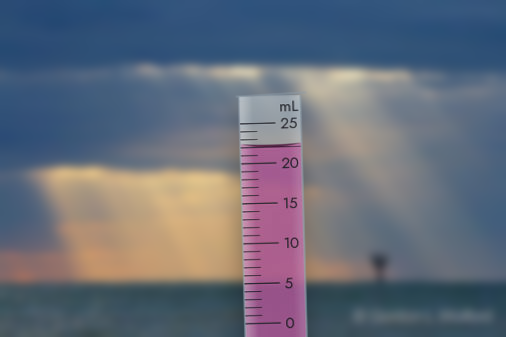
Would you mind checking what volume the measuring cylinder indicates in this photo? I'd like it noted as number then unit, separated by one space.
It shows 22 mL
